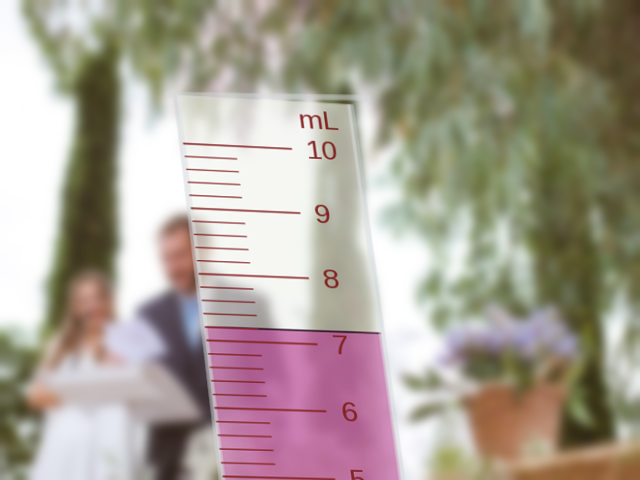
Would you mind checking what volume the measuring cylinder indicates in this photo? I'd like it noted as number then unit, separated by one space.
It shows 7.2 mL
